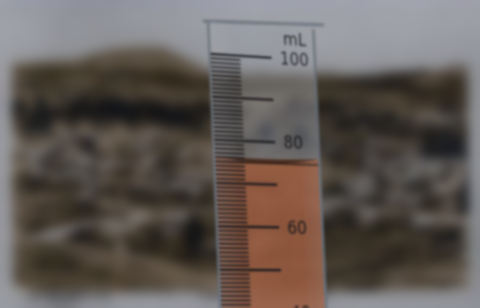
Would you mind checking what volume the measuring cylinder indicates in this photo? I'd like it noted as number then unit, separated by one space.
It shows 75 mL
